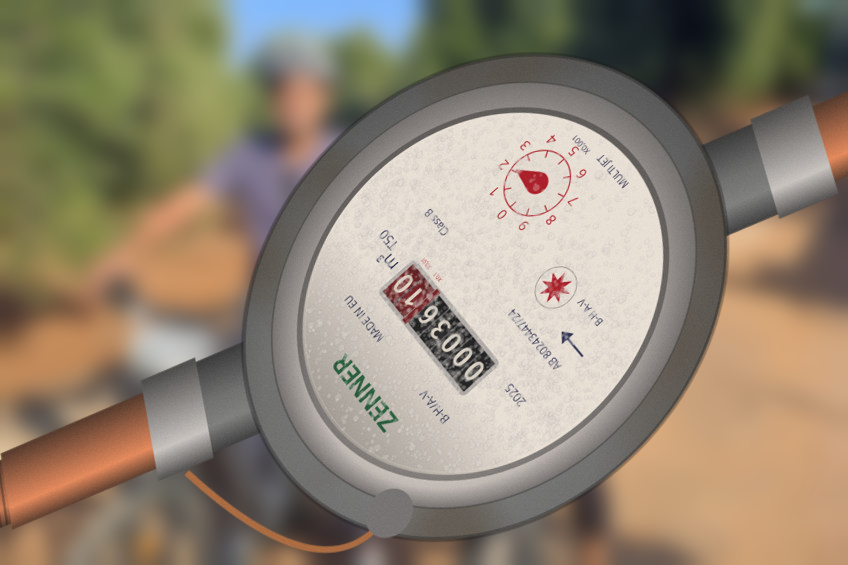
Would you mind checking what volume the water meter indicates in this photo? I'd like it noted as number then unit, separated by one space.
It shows 36.102 m³
